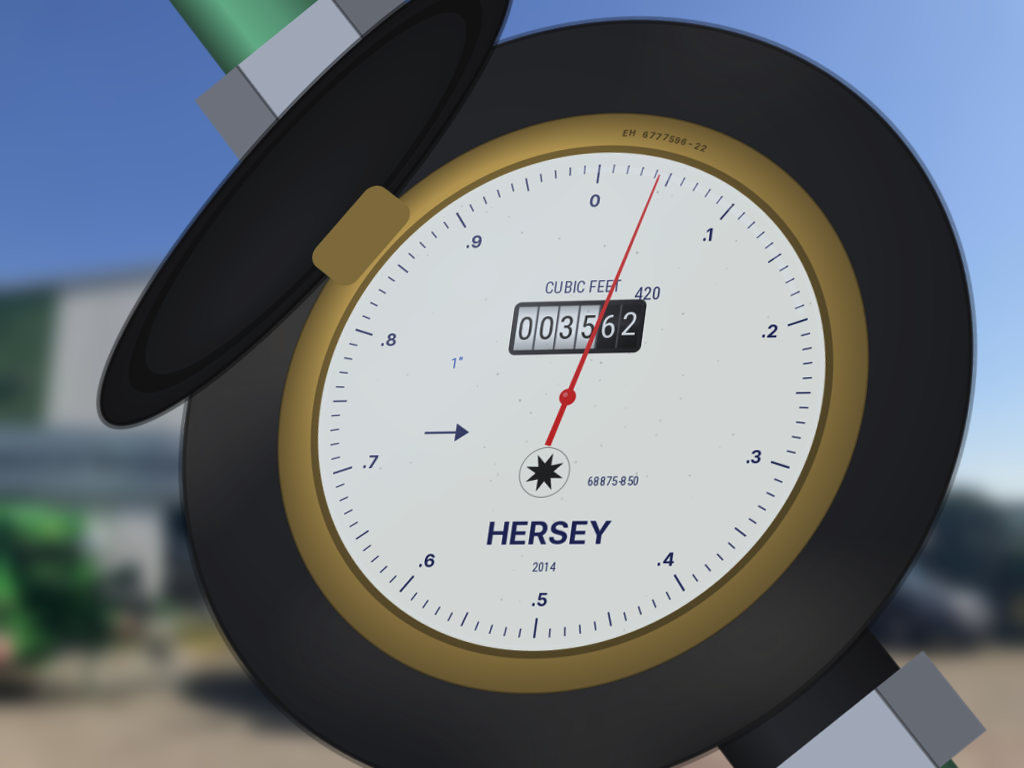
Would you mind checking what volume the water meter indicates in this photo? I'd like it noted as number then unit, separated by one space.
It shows 3562.04 ft³
